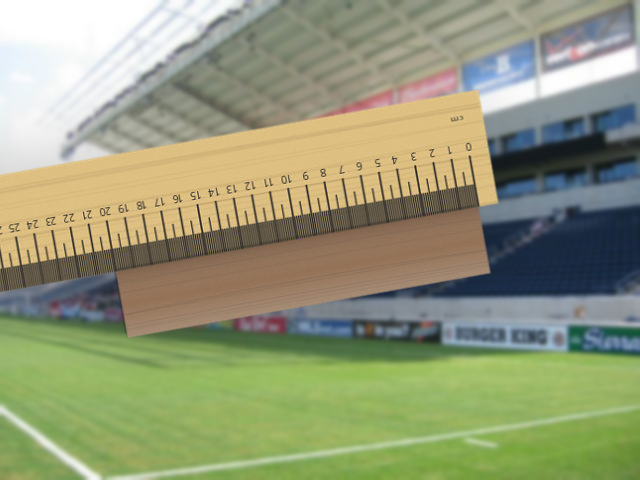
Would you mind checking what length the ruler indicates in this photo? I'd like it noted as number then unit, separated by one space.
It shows 20 cm
